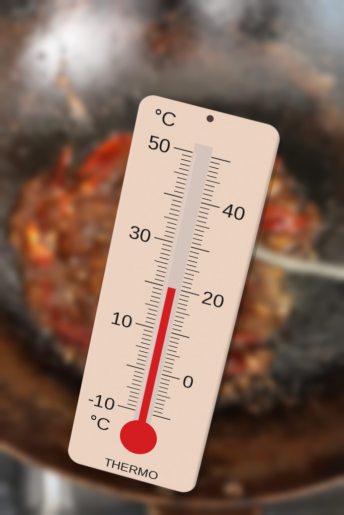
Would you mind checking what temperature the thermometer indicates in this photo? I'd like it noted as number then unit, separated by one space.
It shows 20 °C
